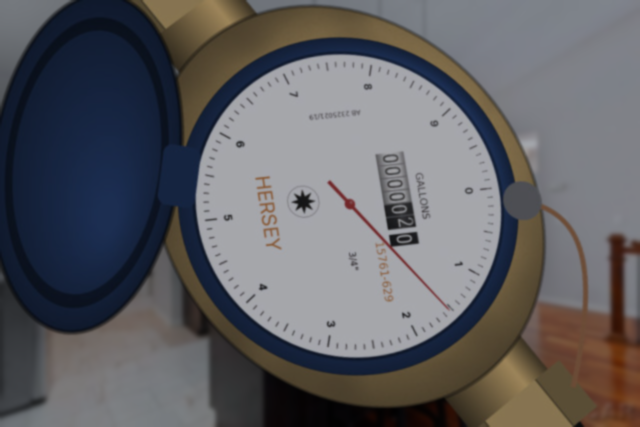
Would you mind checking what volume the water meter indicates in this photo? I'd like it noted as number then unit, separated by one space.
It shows 21.5 gal
